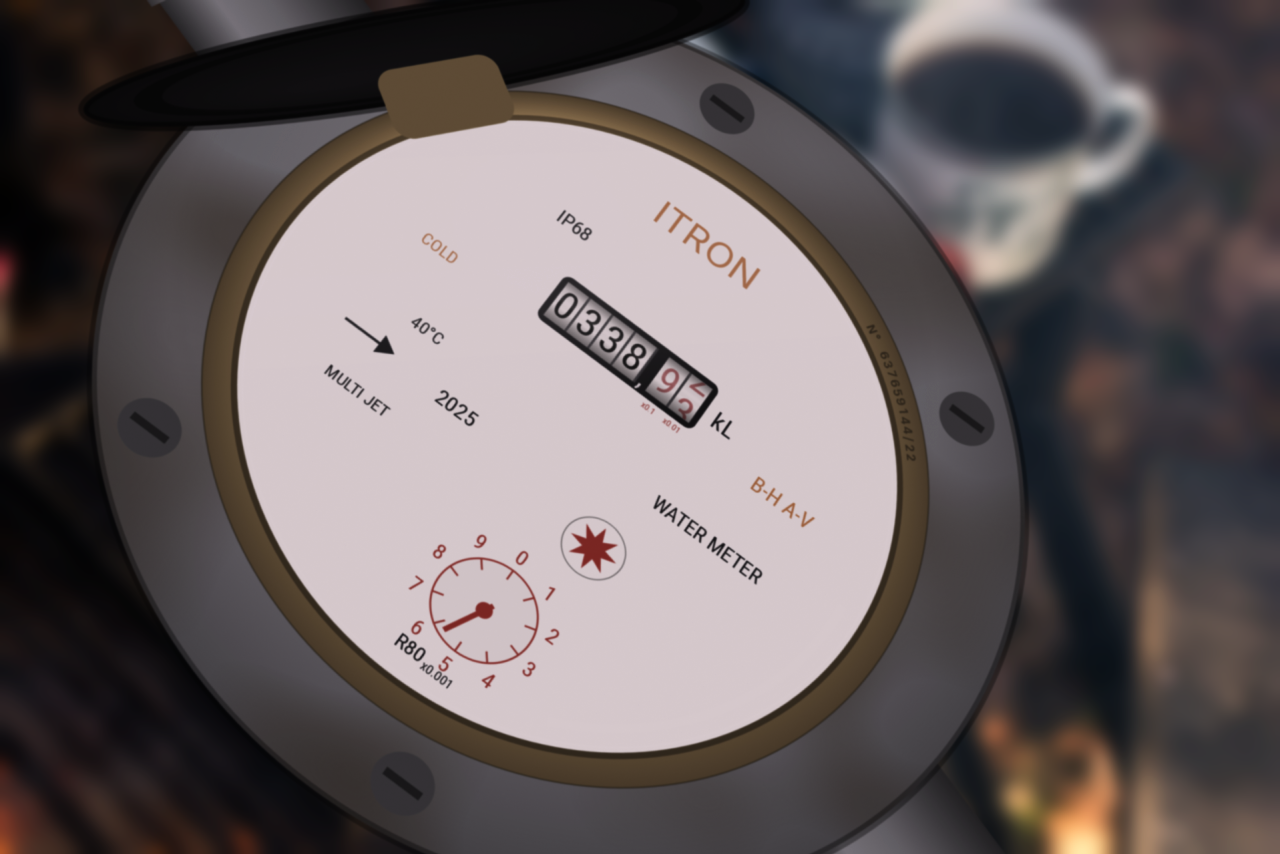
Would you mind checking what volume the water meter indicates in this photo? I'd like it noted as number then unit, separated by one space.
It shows 338.925 kL
